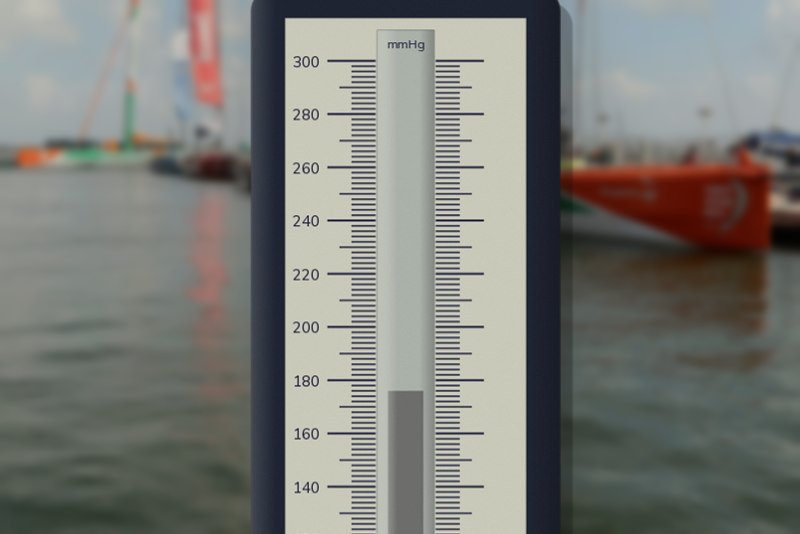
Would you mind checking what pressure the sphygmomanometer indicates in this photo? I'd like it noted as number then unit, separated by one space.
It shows 176 mmHg
